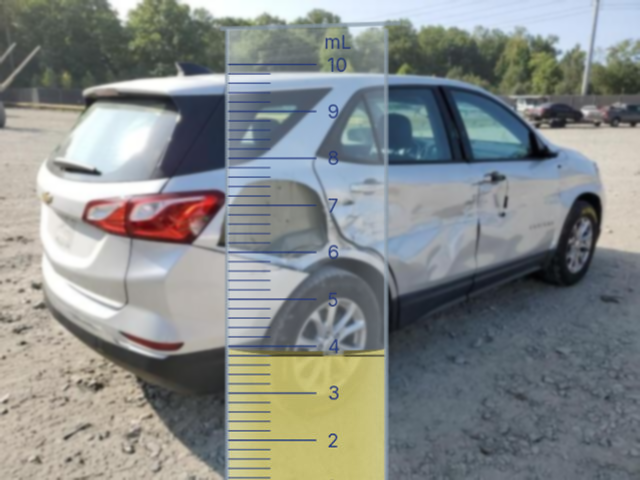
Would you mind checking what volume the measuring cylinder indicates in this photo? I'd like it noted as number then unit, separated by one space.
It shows 3.8 mL
